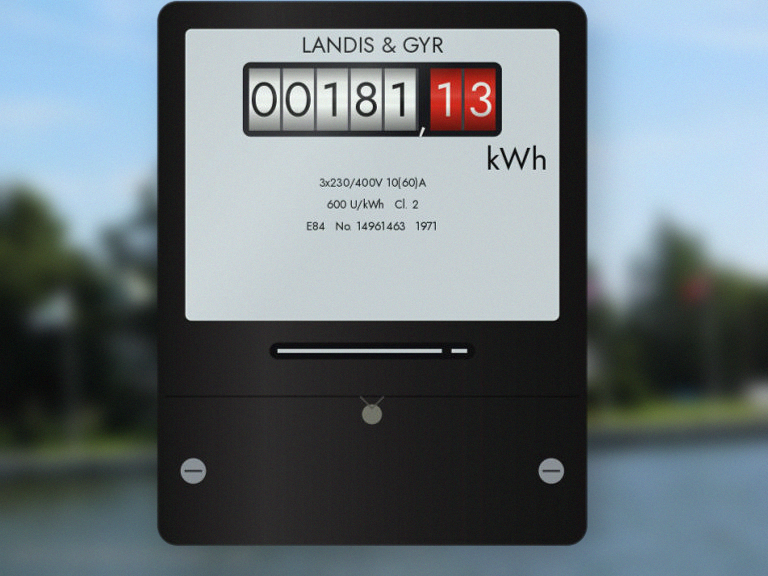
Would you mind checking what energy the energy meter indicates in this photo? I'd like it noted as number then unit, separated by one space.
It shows 181.13 kWh
